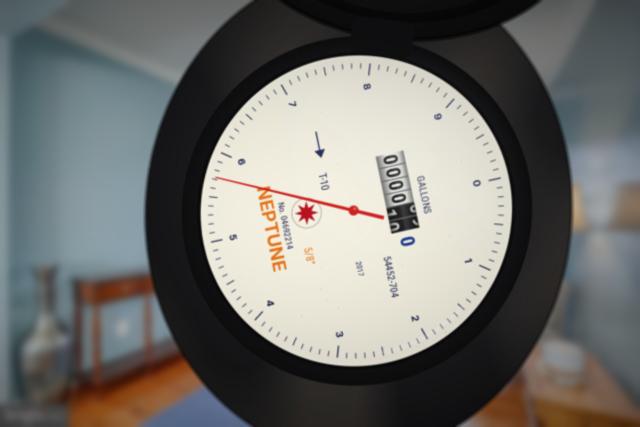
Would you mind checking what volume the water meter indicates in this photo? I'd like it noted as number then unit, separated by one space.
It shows 95.7 gal
